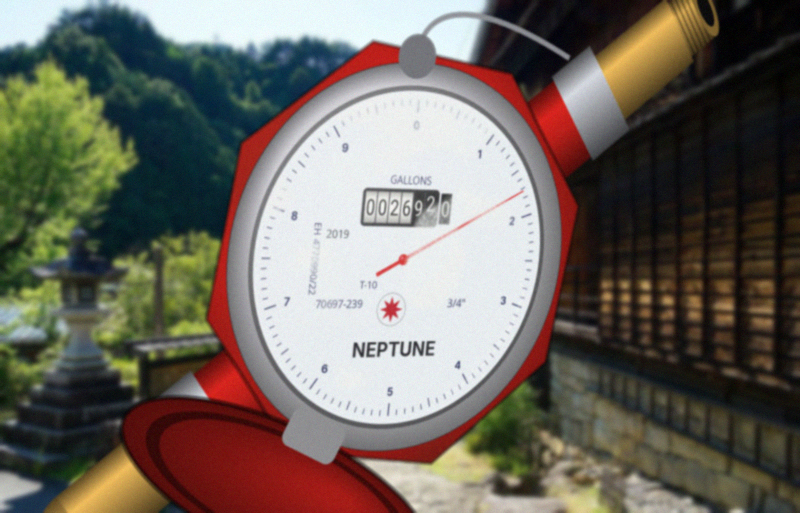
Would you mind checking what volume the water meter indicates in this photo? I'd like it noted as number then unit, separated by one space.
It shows 26921.7 gal
